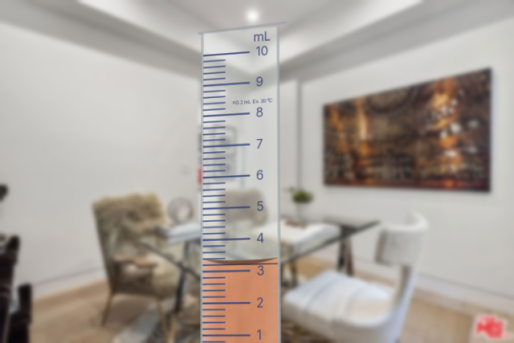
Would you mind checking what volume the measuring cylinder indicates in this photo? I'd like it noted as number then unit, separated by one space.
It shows 3.2 mL
